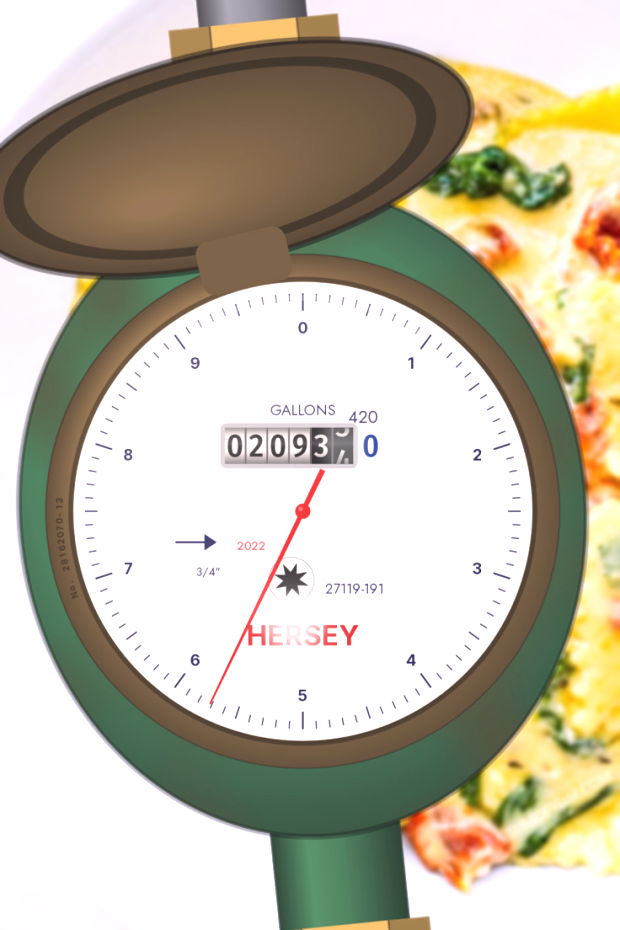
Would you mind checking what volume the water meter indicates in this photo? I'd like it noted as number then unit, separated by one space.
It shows 209335.7 gal
